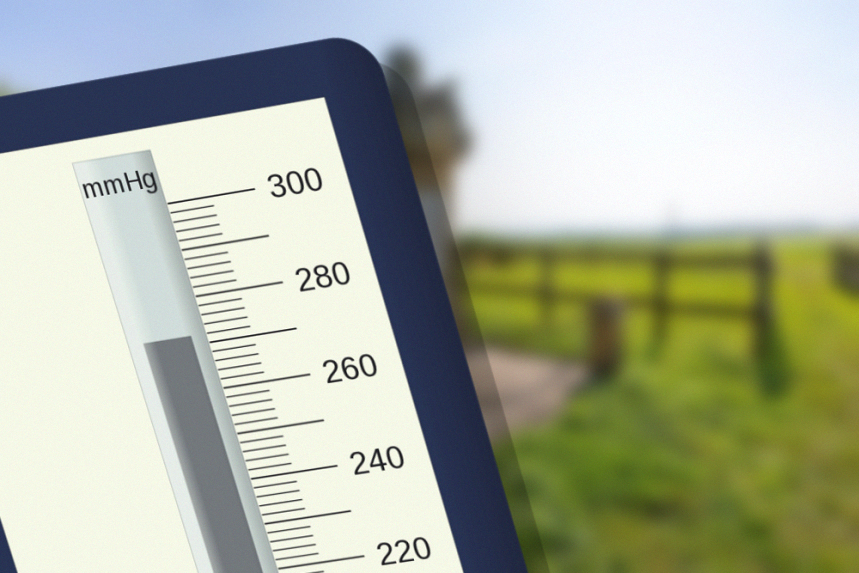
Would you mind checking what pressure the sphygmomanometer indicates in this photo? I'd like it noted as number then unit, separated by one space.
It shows 272 mmHg
